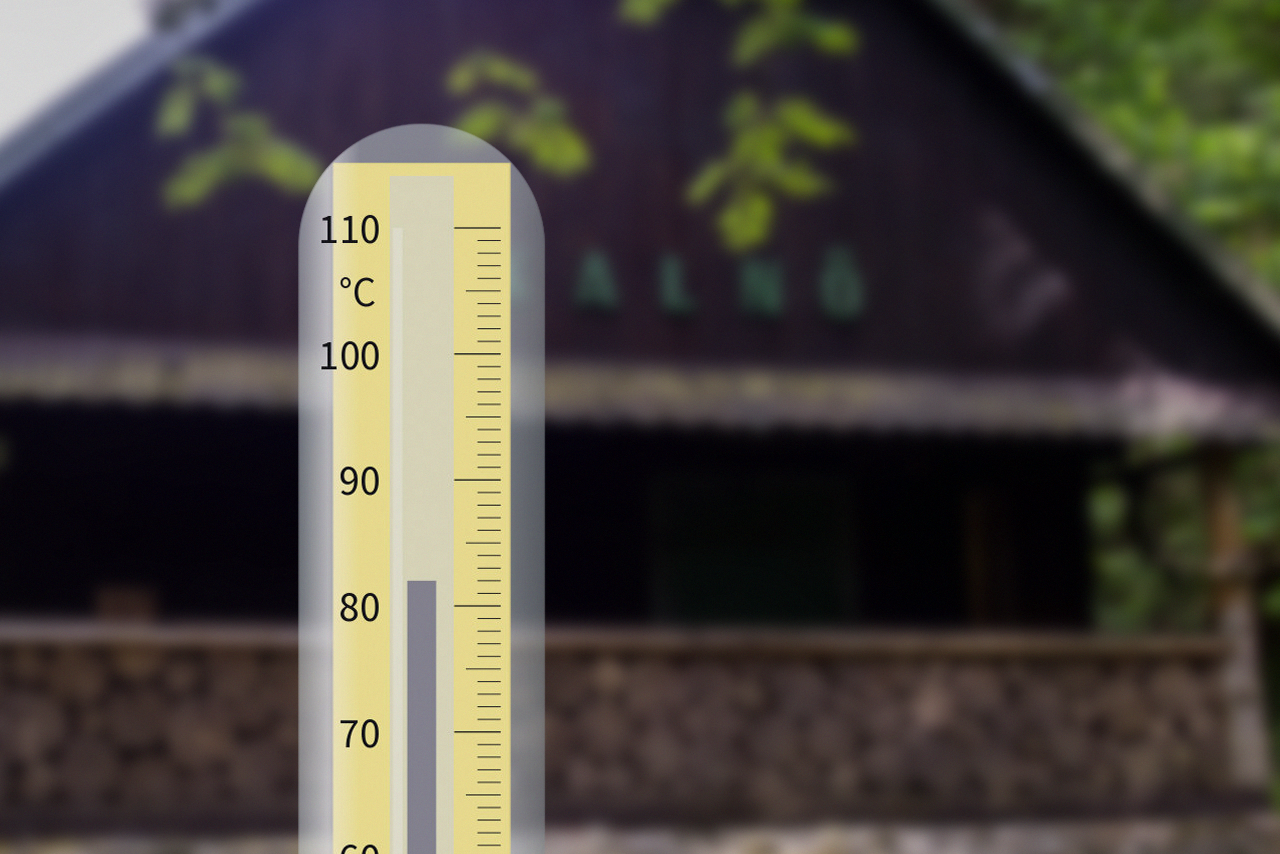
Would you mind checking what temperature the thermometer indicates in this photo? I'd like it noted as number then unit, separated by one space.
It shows 82 °C
